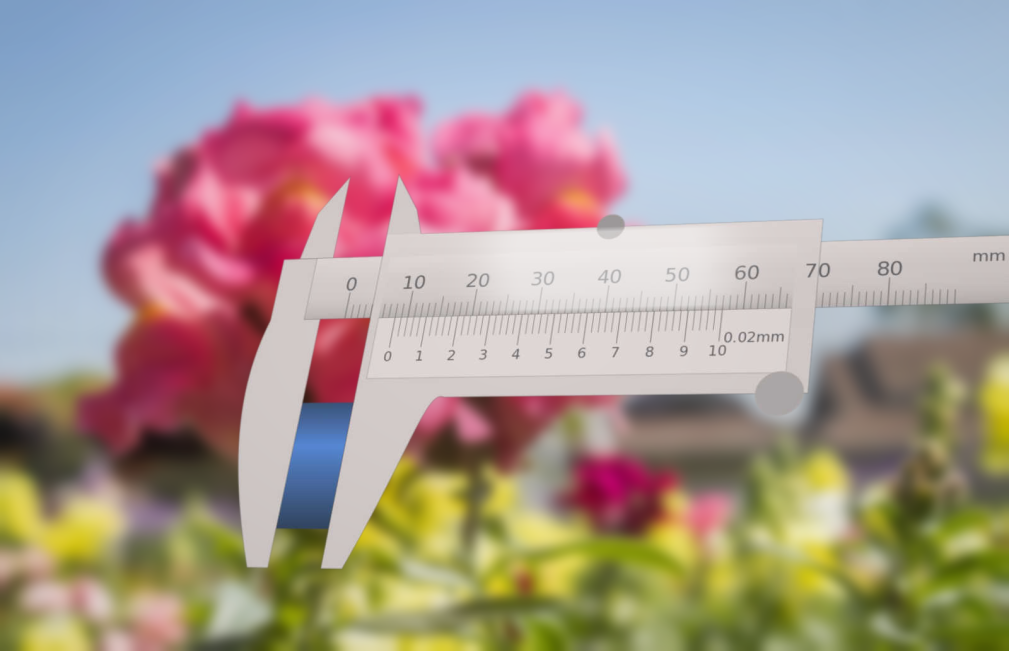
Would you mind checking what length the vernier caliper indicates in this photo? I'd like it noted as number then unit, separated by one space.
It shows 8.0 mm
